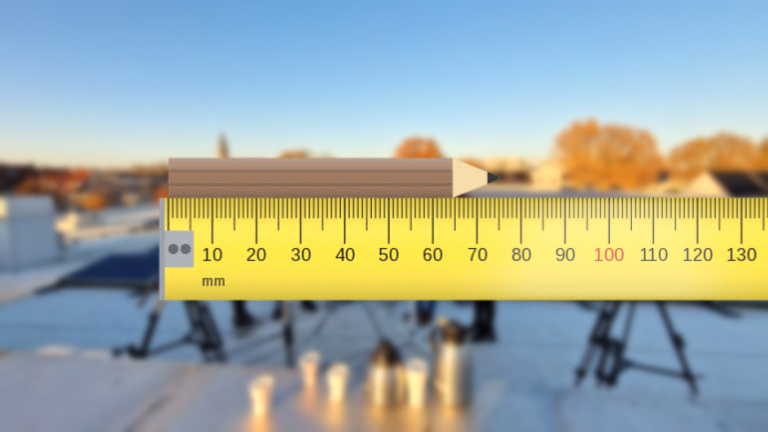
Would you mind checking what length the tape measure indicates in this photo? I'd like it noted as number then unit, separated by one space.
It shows 75 mm
